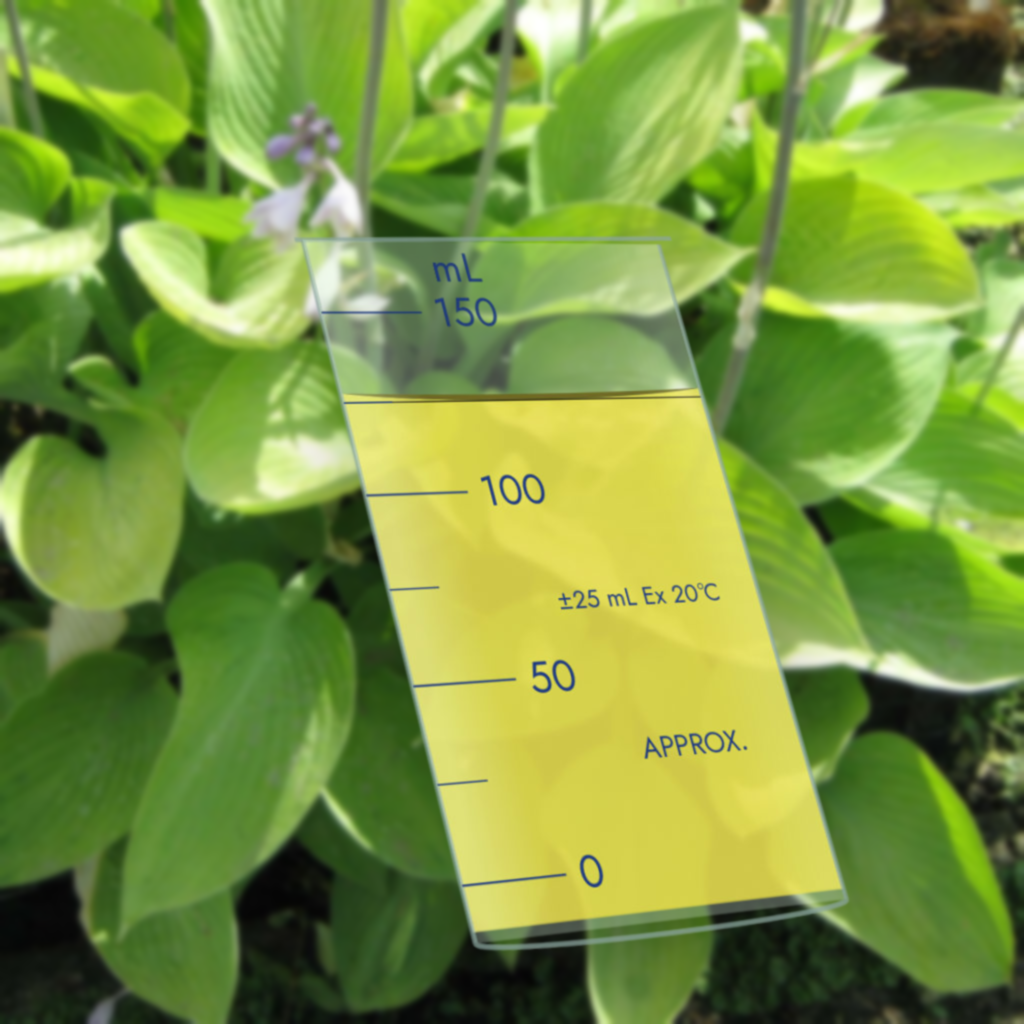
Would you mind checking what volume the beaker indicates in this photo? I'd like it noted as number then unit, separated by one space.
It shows 125 mL
